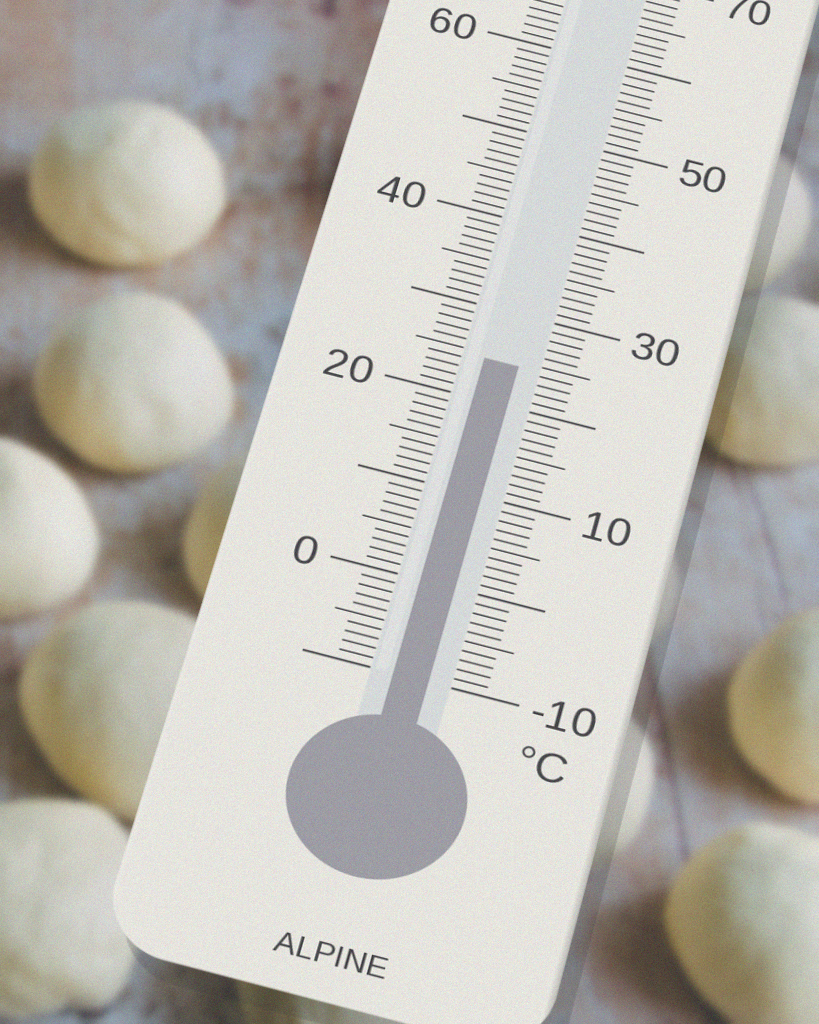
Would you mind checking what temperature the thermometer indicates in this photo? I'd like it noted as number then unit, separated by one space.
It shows 24.5 °C
